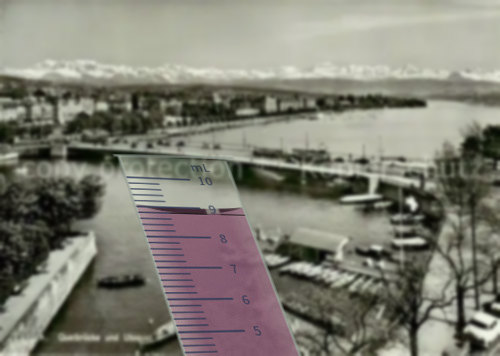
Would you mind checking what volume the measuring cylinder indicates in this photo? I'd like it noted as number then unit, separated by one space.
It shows 8.8 mL
